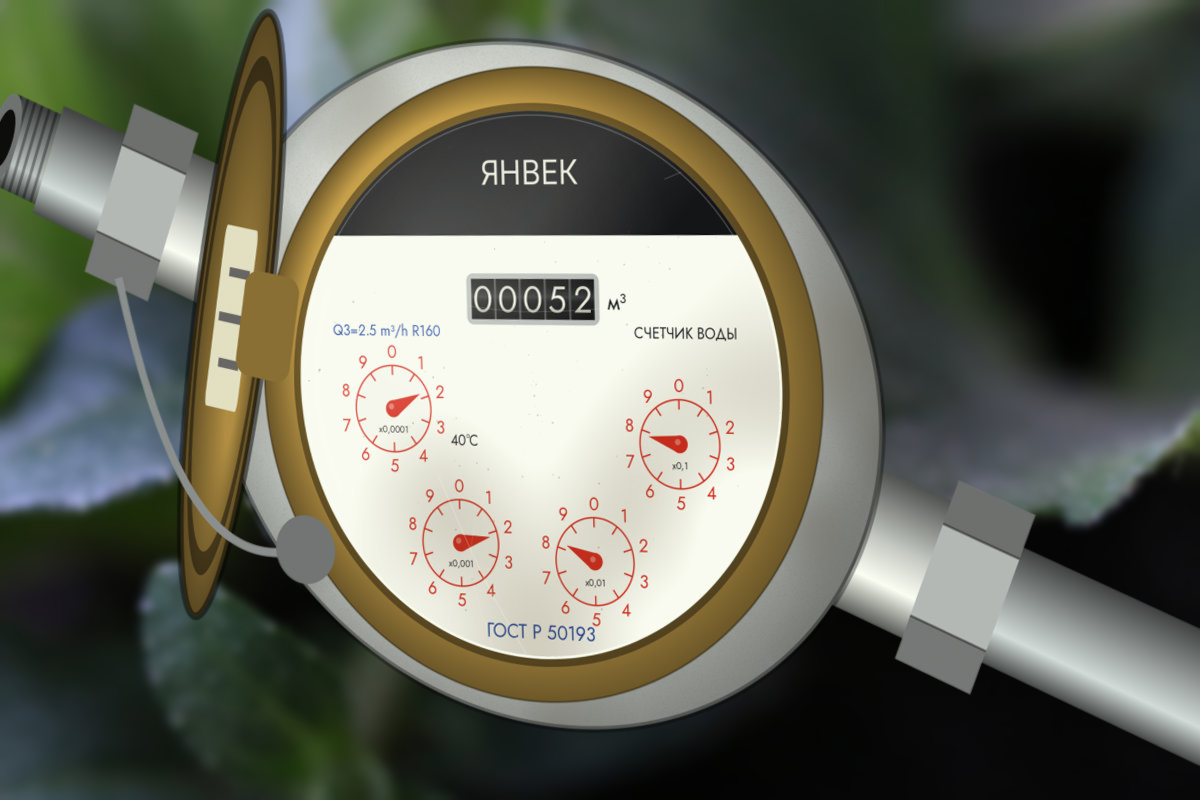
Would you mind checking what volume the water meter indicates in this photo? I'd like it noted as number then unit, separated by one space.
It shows 52.7821 m³
